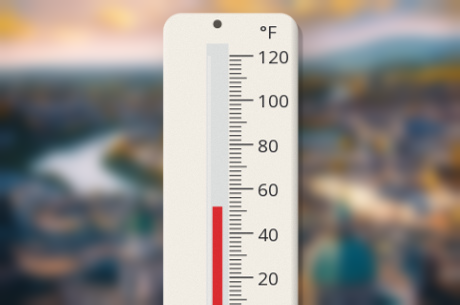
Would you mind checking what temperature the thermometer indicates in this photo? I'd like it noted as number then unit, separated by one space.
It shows 52 °F
